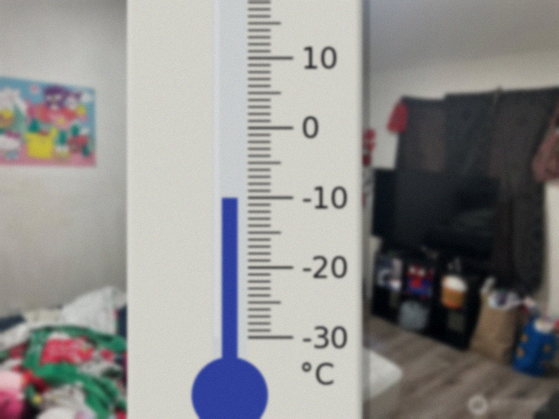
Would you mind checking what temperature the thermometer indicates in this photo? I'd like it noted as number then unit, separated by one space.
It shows -10 °C
